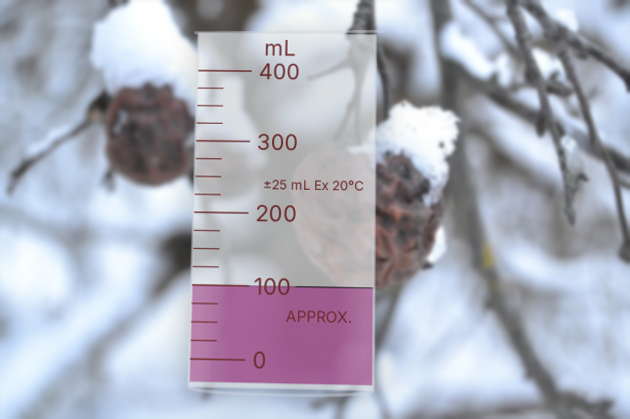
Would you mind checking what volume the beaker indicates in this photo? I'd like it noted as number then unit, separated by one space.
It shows 100 mL
